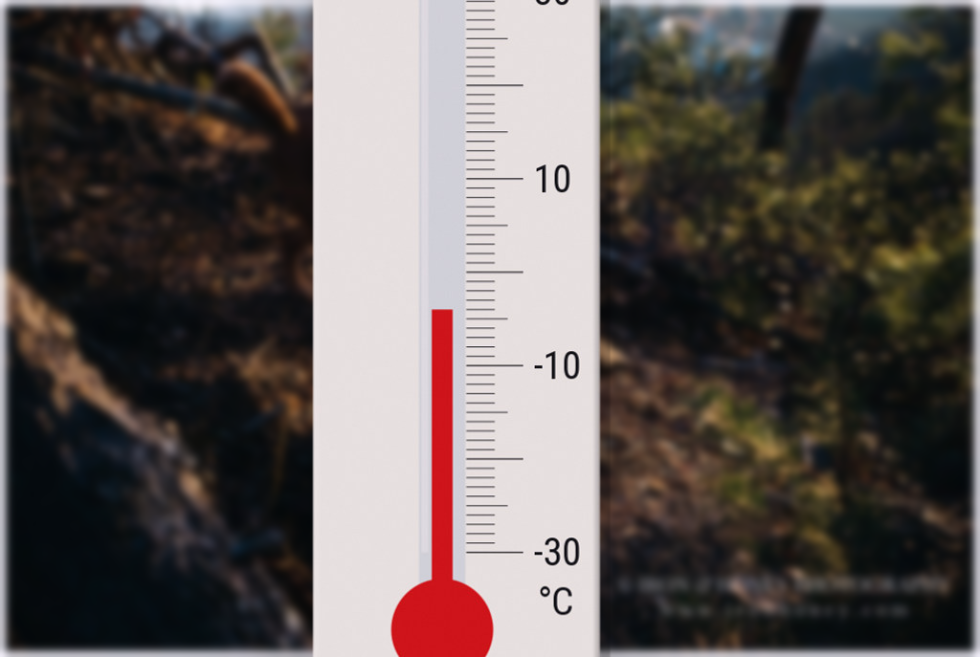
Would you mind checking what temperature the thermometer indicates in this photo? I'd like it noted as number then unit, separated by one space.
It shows -4 °C
